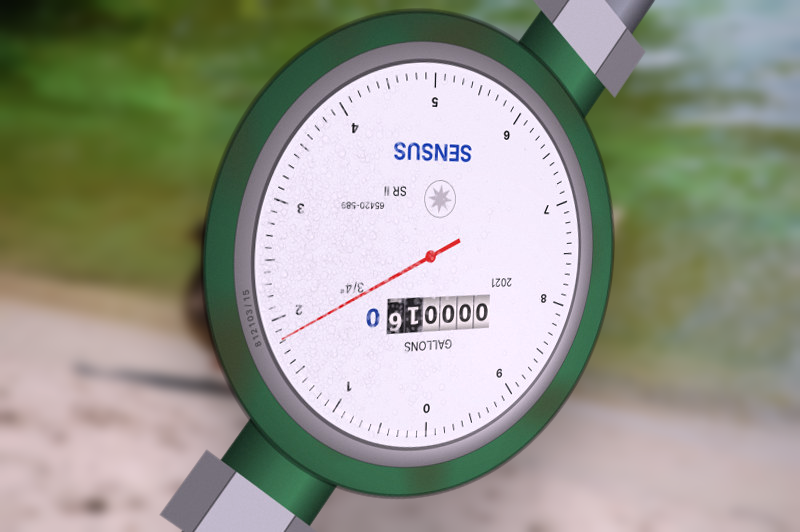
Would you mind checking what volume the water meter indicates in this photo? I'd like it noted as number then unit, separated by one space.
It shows 161.8 gal
